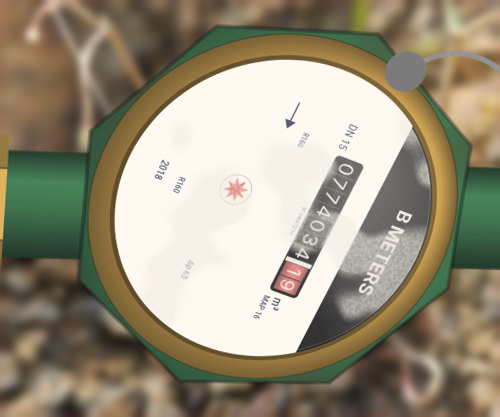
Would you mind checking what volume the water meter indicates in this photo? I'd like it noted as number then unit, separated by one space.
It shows 774034.19 m³
